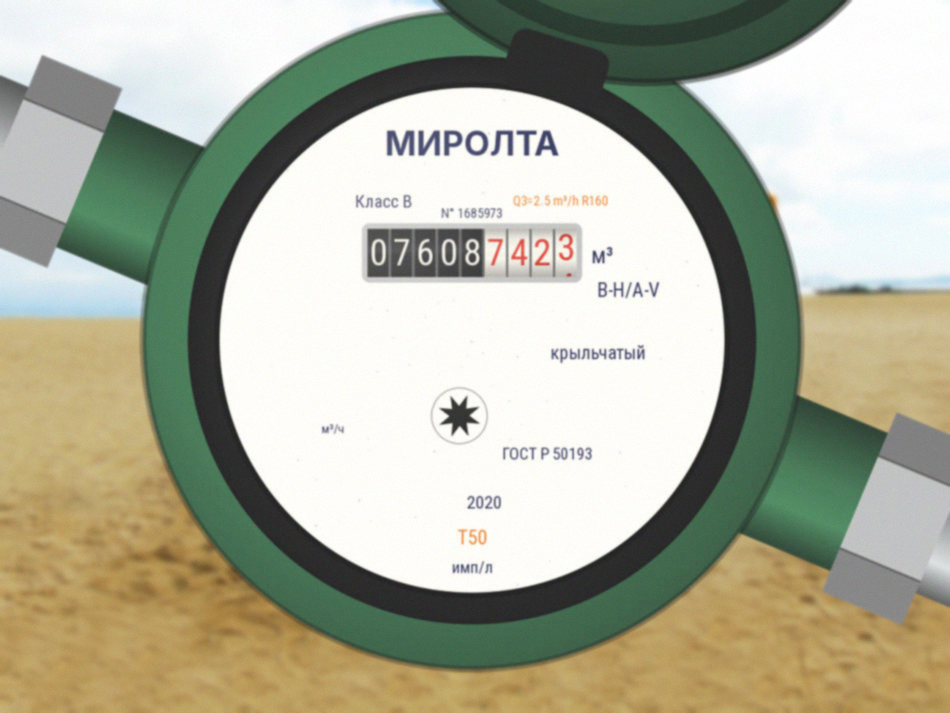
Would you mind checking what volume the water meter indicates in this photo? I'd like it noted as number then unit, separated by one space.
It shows 7608.7423 m³
